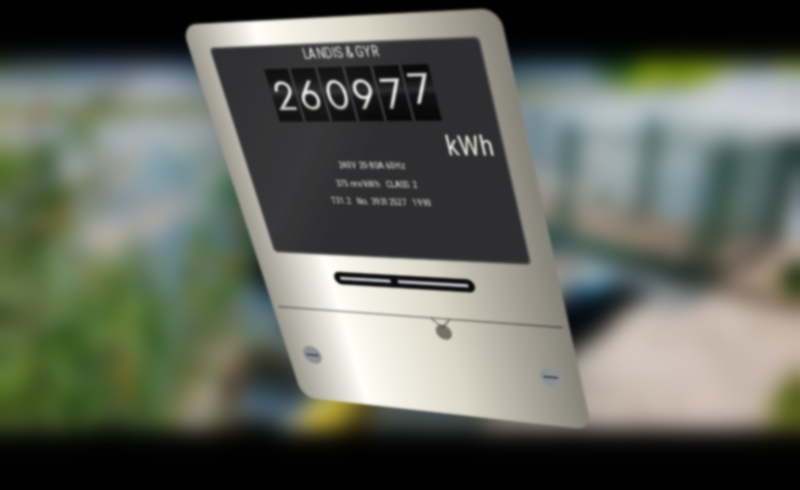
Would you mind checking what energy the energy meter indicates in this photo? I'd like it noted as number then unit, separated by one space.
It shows 260977 kWh
